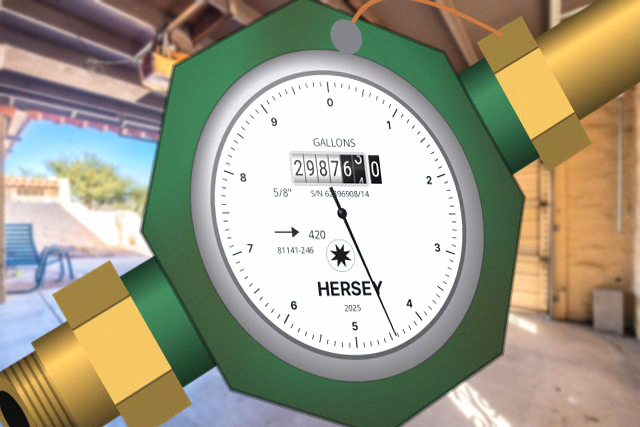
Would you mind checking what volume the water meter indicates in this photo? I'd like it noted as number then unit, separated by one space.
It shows 2987634.4 gal
